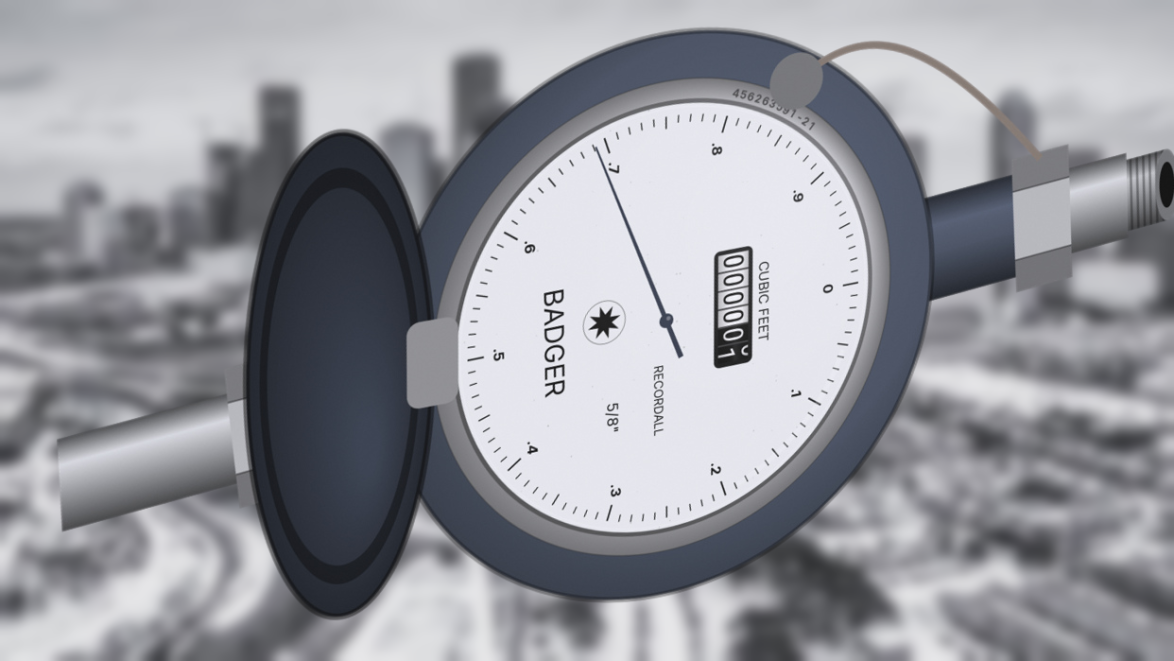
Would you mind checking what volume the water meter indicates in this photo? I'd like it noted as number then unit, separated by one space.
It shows 0.69 ft³
